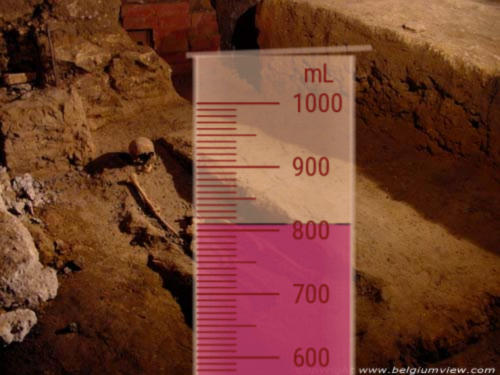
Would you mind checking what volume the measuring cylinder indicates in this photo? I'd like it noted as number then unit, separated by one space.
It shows 810 mL
